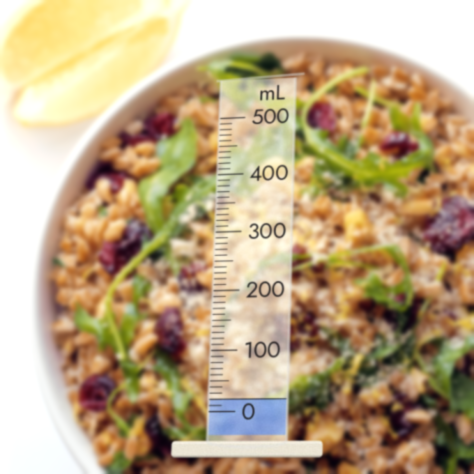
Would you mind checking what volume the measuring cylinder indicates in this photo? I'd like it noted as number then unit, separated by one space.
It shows 20 mL
